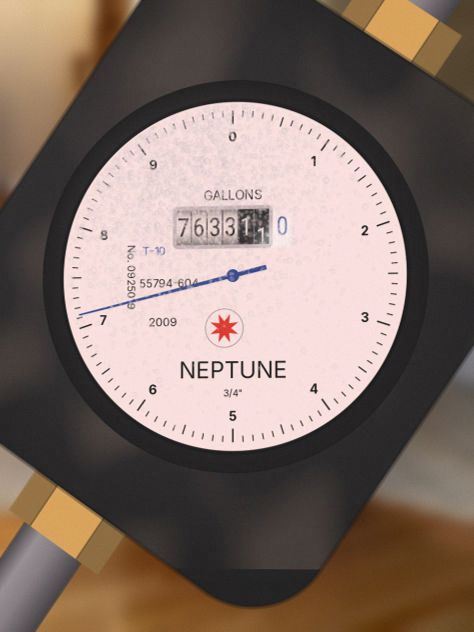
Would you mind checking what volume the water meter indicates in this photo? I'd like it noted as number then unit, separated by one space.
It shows 7633107.1 gal
